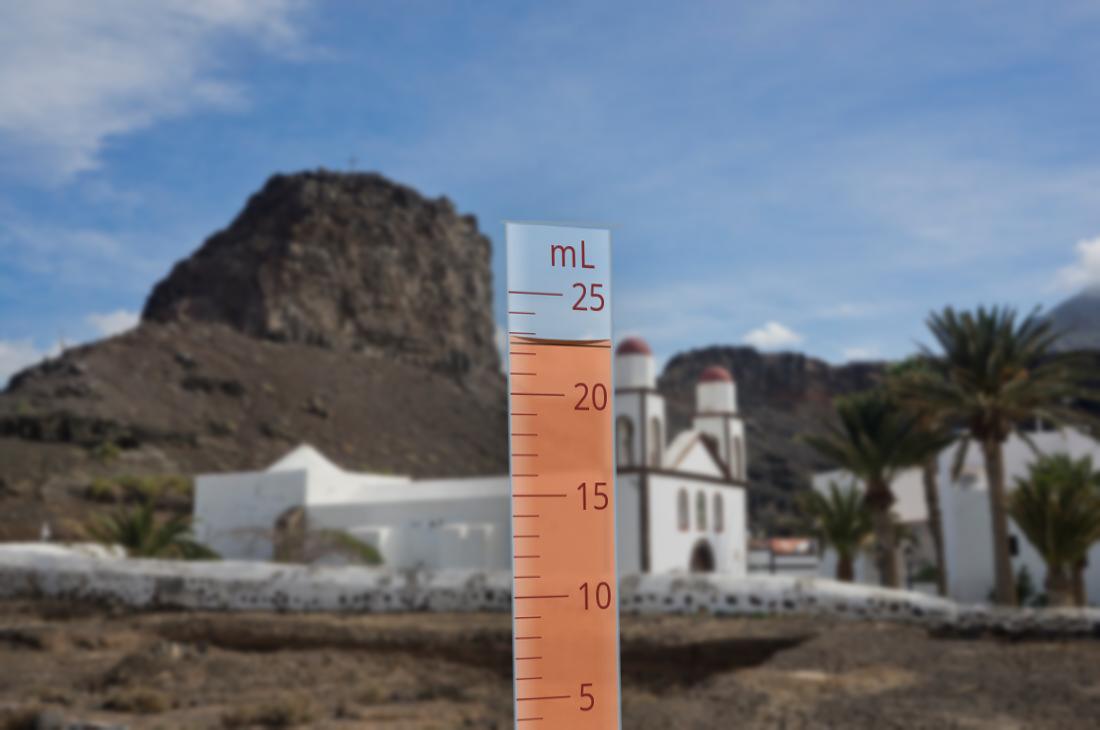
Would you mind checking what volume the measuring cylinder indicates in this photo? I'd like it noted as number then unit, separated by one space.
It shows 22.5 mL
